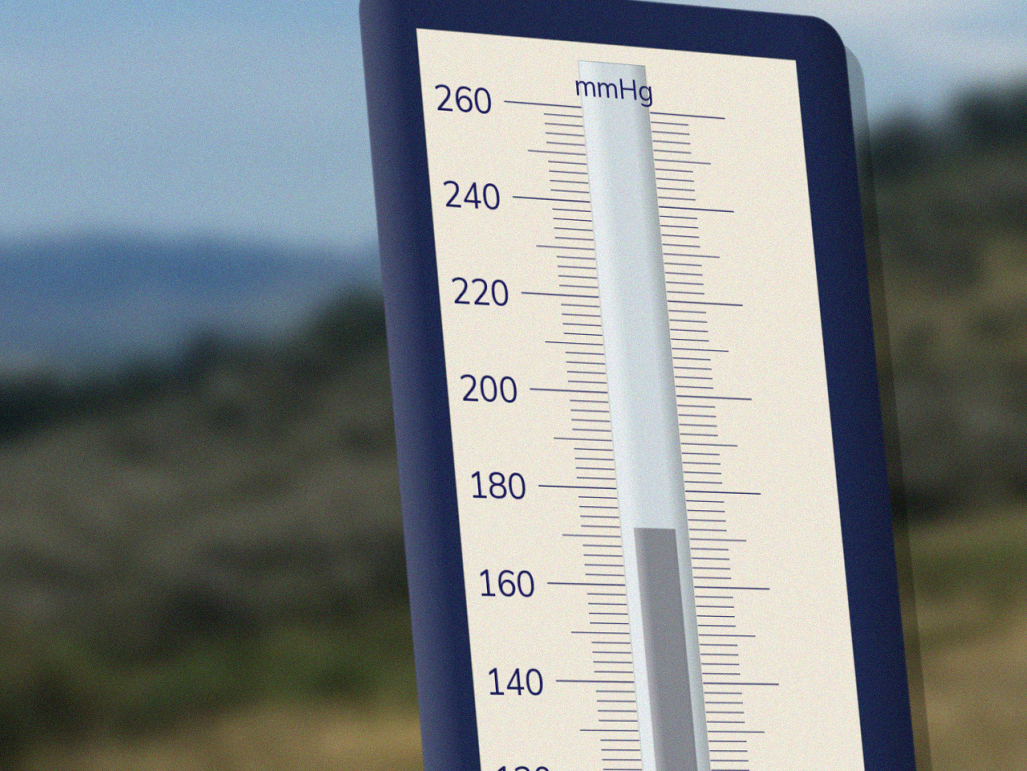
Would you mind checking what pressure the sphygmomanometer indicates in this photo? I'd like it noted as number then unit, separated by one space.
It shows 172 mmHg
